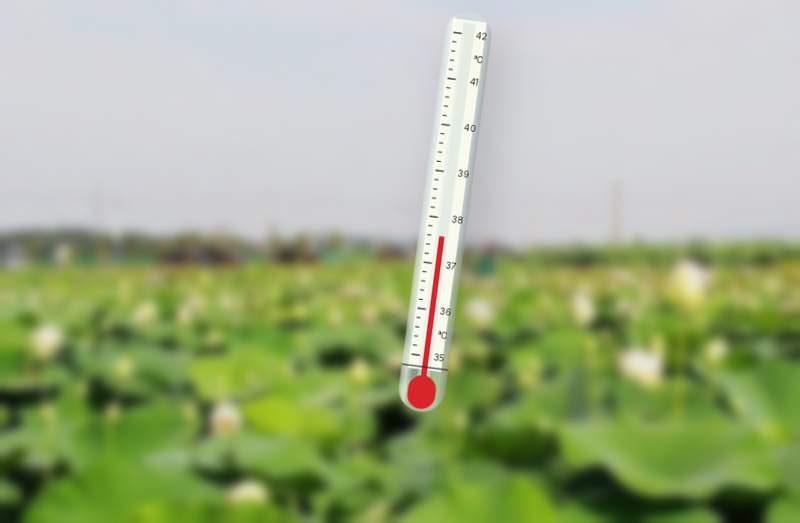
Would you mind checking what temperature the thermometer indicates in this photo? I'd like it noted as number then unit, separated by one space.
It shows 37.6 °C
